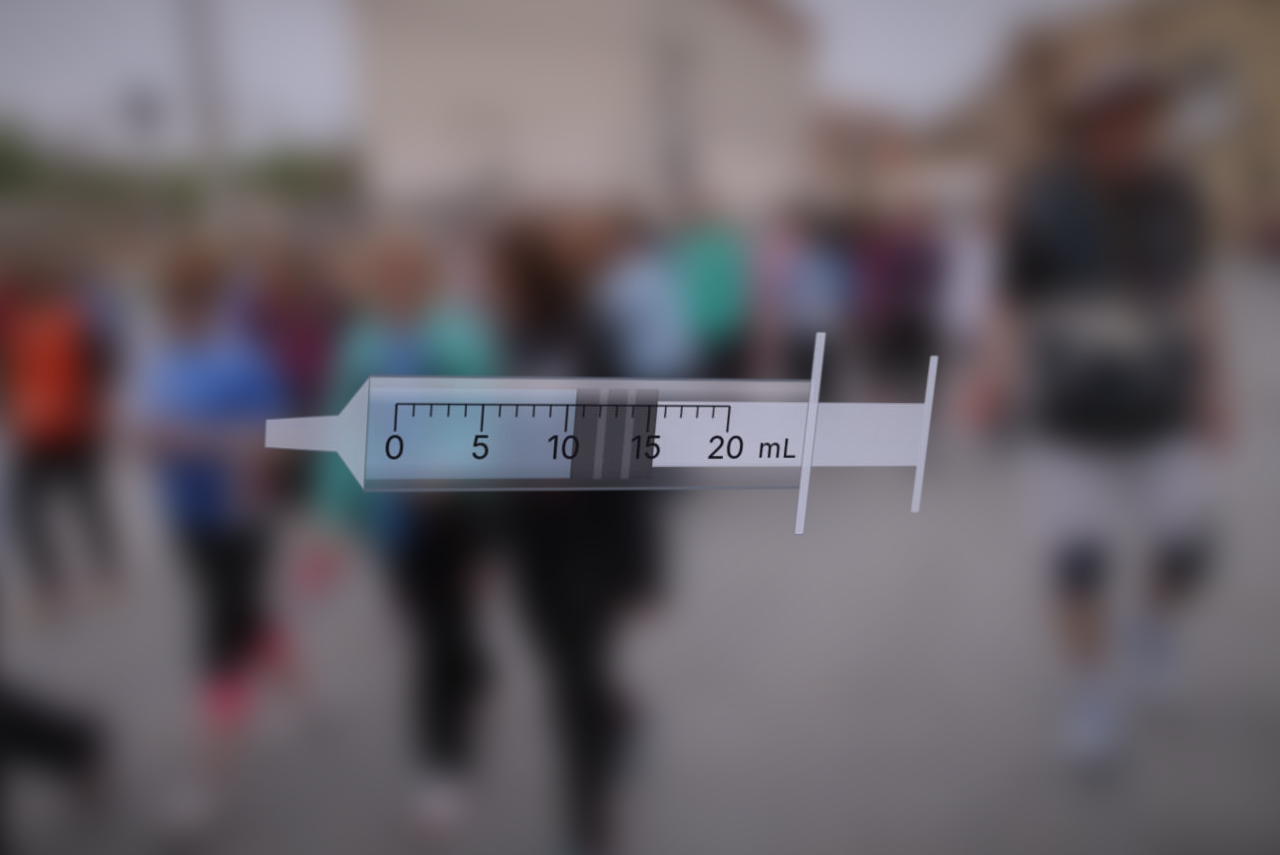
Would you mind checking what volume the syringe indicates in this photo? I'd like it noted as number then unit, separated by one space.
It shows 10.5 mL
